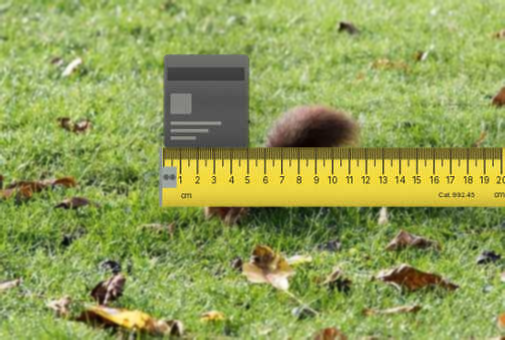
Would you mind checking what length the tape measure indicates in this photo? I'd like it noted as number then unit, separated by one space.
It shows 5 cm
